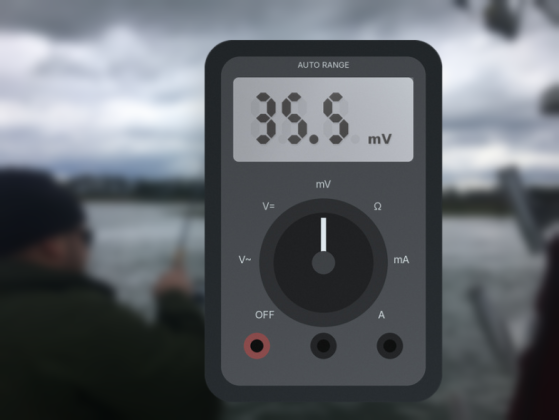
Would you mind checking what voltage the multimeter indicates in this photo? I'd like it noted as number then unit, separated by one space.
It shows 35.5 mV
